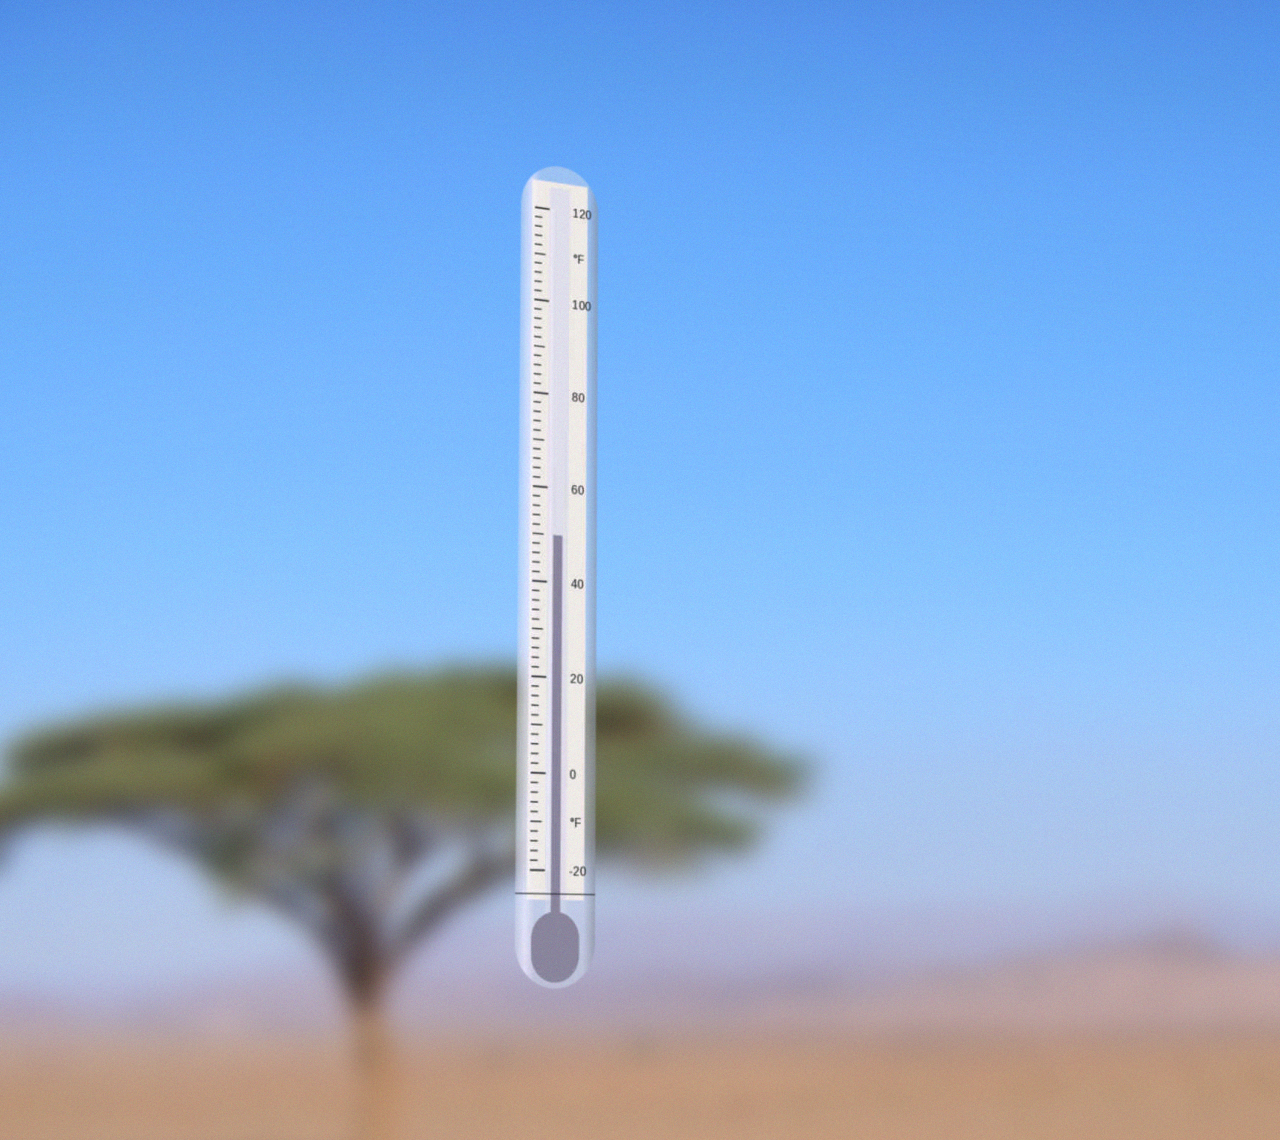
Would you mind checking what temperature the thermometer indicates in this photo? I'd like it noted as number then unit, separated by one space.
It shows 50 °F
